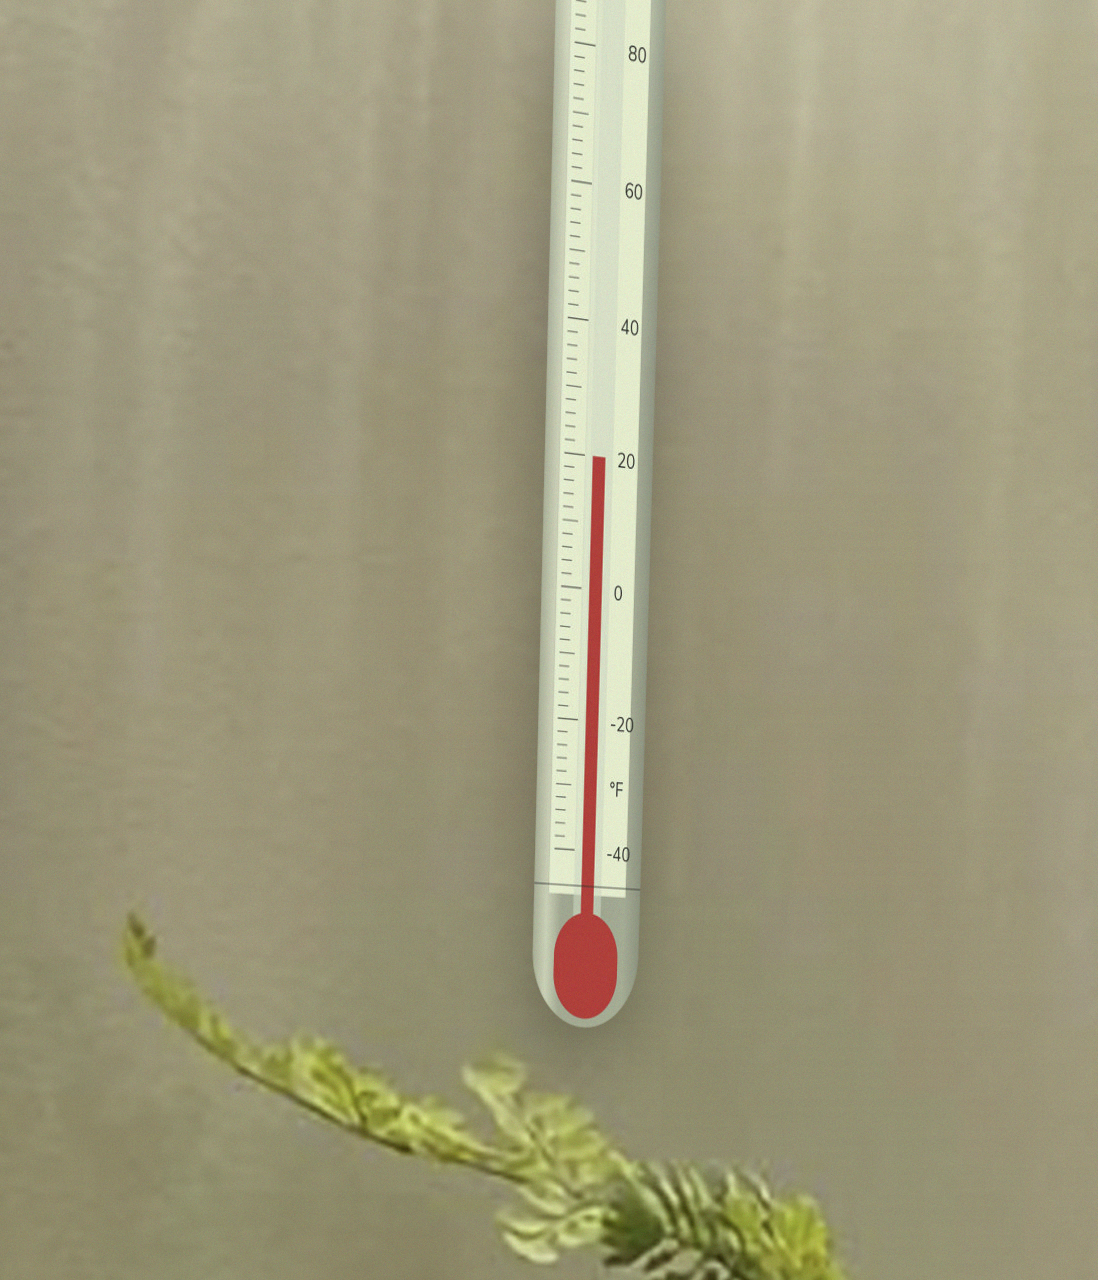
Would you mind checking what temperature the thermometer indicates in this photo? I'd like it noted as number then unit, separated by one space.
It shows 20 °F
